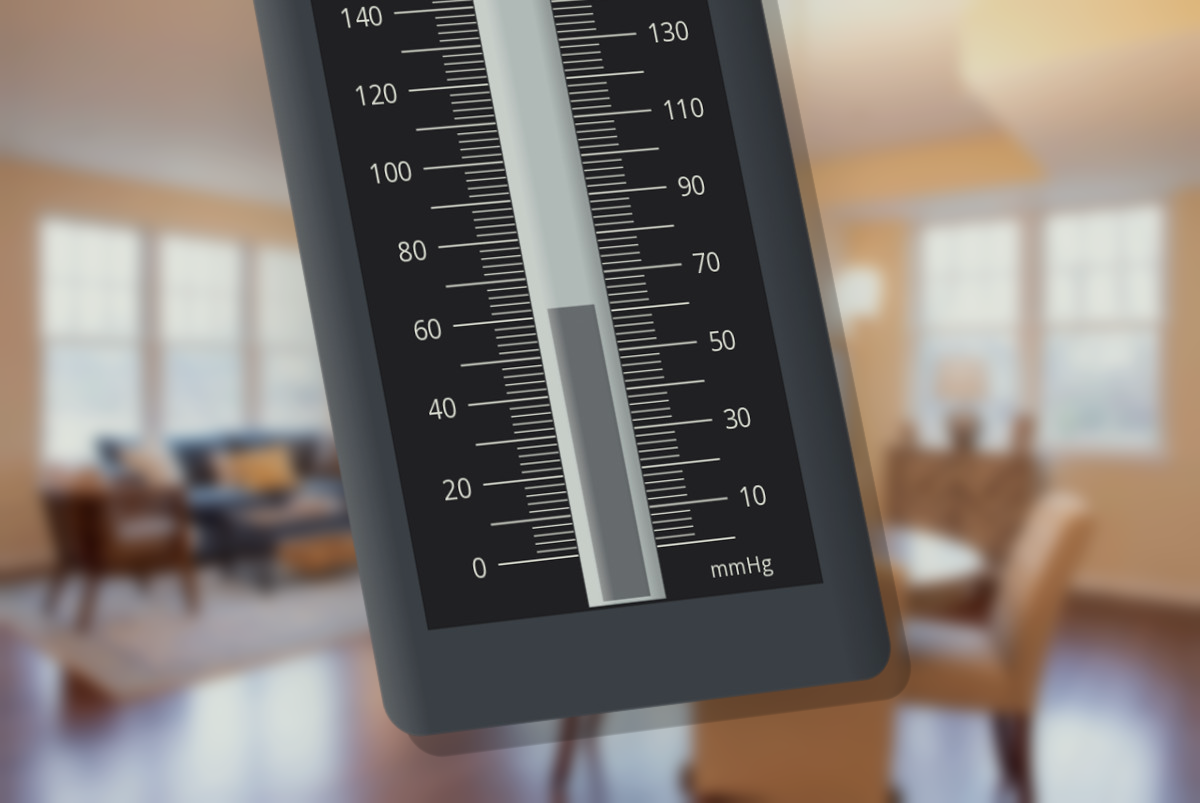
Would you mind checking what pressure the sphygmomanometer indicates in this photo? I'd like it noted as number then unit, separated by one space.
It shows 62 mmHg
